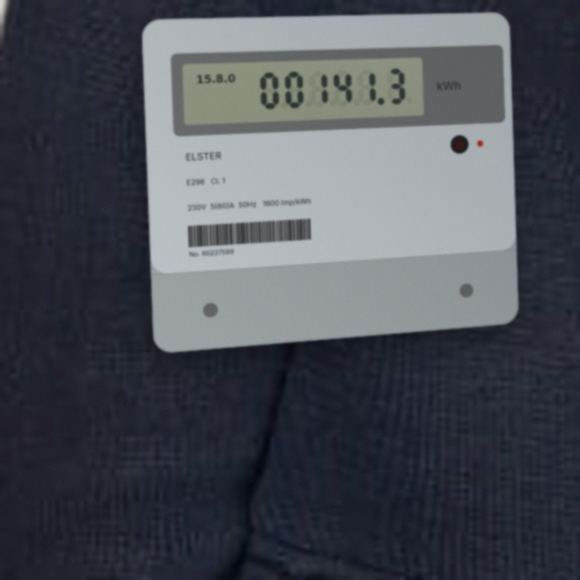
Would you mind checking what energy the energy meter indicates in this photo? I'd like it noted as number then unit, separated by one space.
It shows 141.3 kWh
